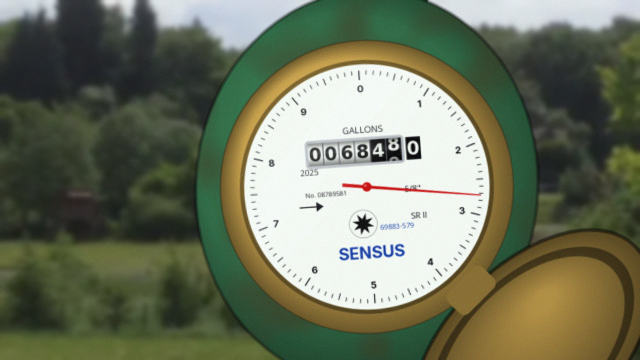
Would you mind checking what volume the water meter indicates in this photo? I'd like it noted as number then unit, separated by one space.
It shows 68482.7 gal
